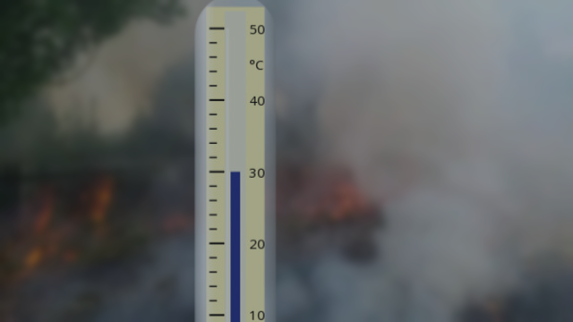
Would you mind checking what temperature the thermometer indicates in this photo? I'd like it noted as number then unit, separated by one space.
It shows 30 °C
